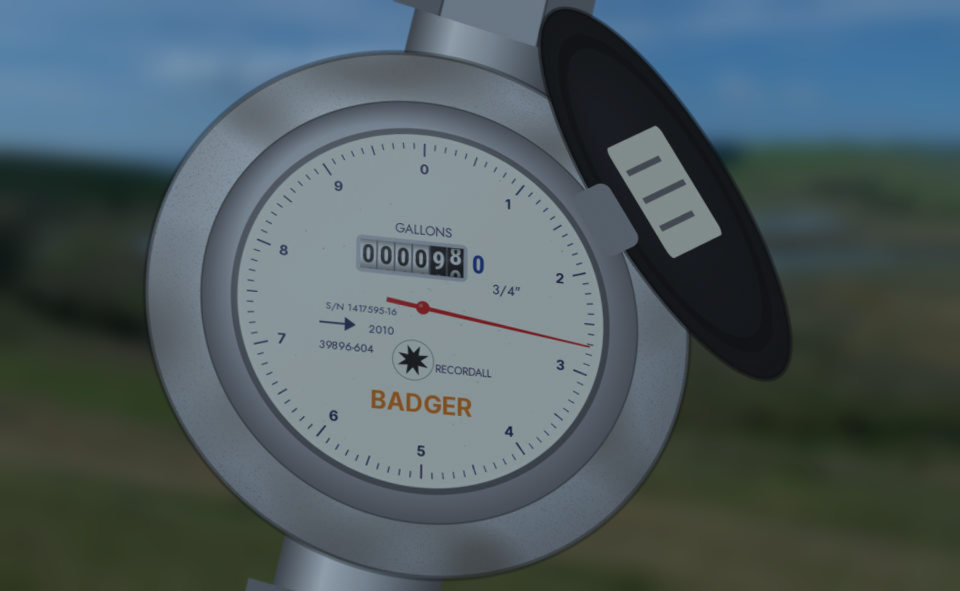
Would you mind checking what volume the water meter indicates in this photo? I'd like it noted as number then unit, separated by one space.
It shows 982.7 gal
